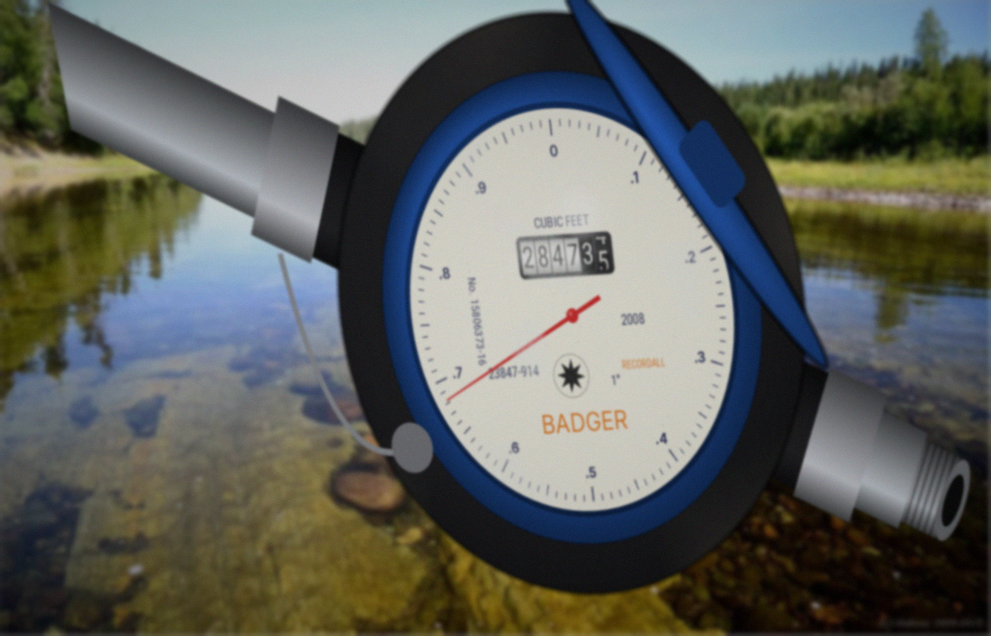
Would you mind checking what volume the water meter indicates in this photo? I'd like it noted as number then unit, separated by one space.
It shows 284734.68 ft³
